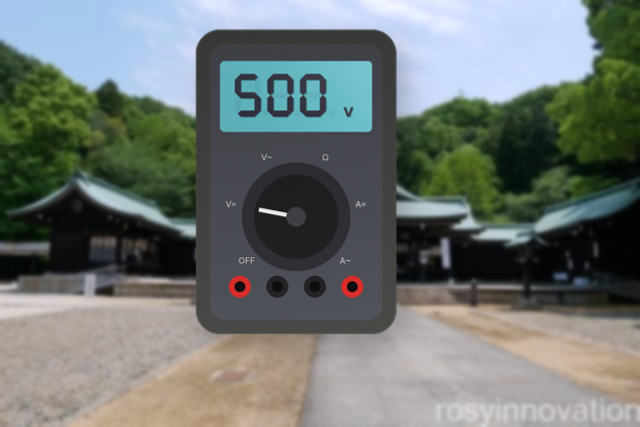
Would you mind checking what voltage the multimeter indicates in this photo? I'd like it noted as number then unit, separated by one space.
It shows 500 V
